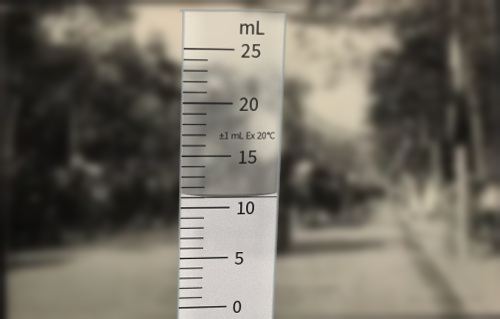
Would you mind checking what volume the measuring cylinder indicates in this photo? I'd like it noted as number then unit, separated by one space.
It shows 11 mL
